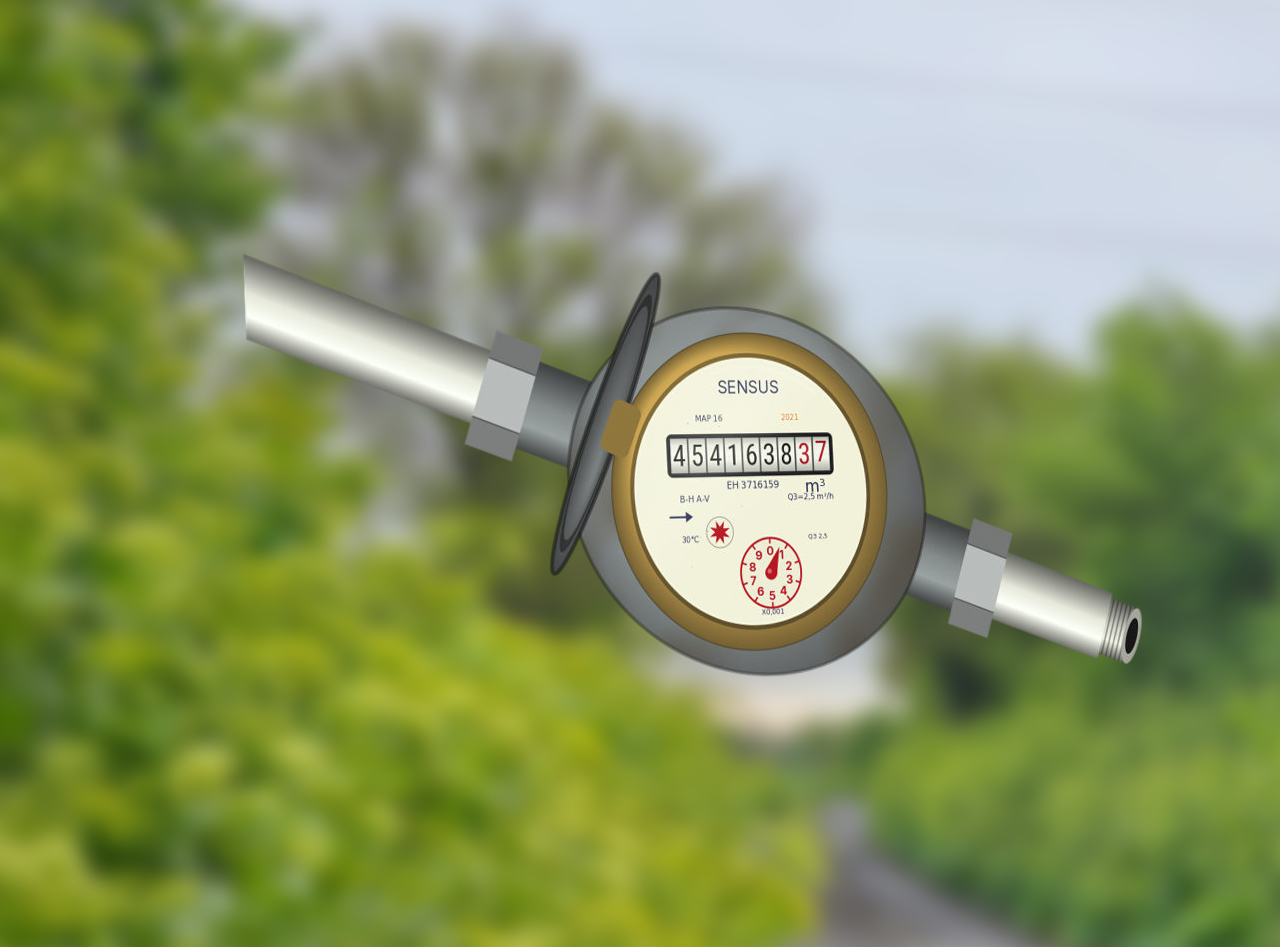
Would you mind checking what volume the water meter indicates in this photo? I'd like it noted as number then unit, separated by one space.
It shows 4541638.370 m³
